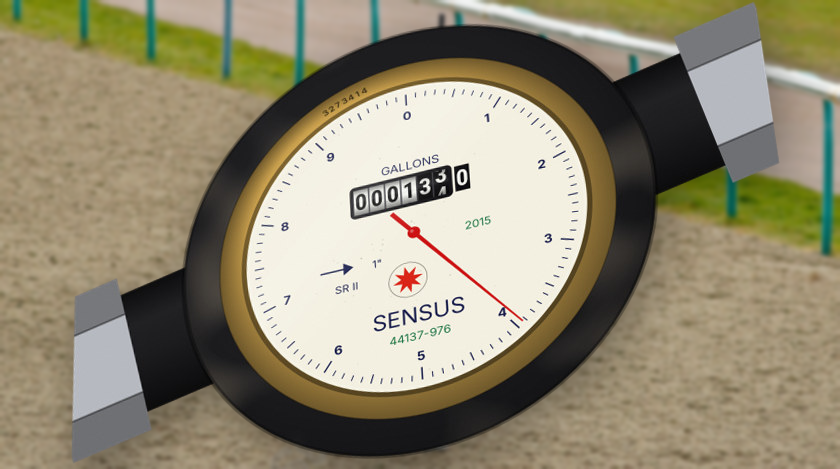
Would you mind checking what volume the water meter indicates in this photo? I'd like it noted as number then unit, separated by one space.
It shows 1333.9 gal
